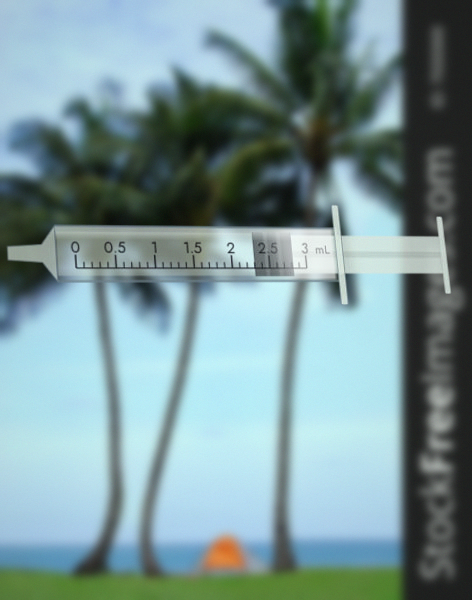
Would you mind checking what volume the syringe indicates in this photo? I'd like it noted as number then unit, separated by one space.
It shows 2.3 mL
